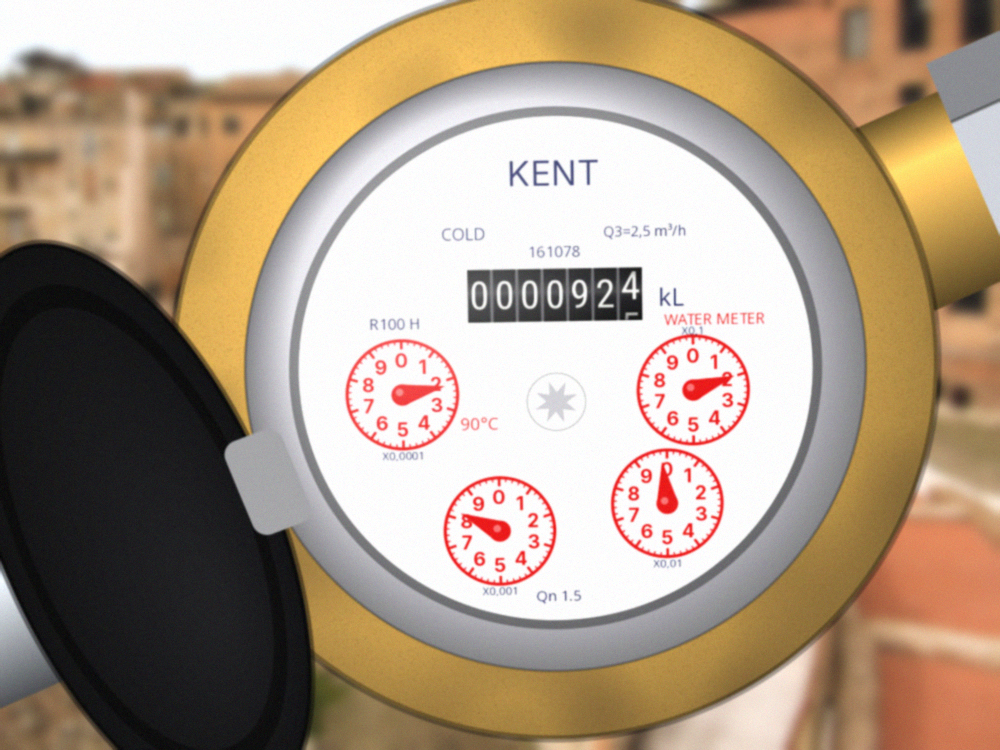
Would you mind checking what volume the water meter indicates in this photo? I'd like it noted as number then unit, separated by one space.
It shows 924.1982 kL
